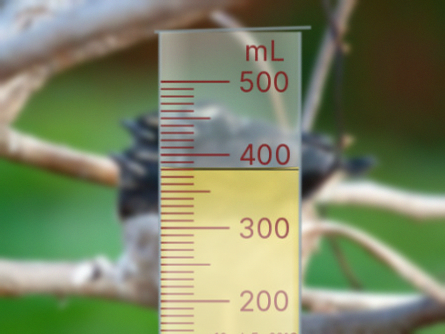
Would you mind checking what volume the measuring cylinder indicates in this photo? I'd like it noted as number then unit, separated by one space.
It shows 380 mL
